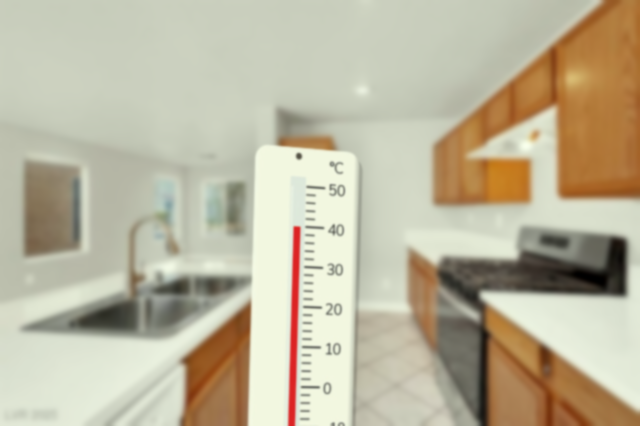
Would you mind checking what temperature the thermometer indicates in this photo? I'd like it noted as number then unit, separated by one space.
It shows 40 °C
